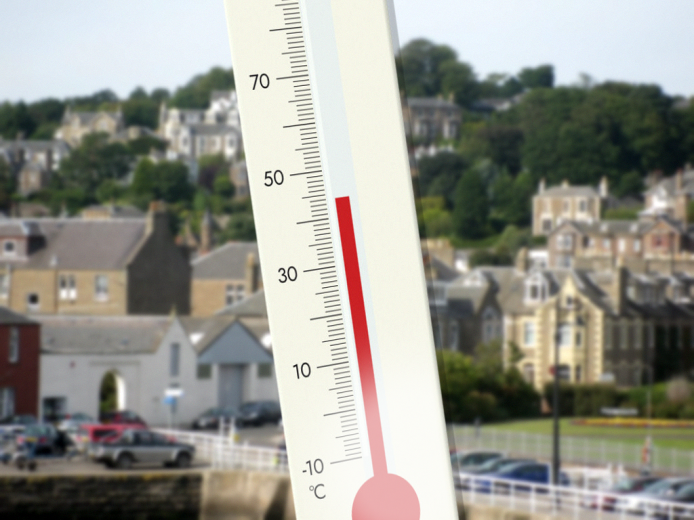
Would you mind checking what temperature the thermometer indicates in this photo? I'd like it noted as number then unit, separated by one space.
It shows 44 °C
